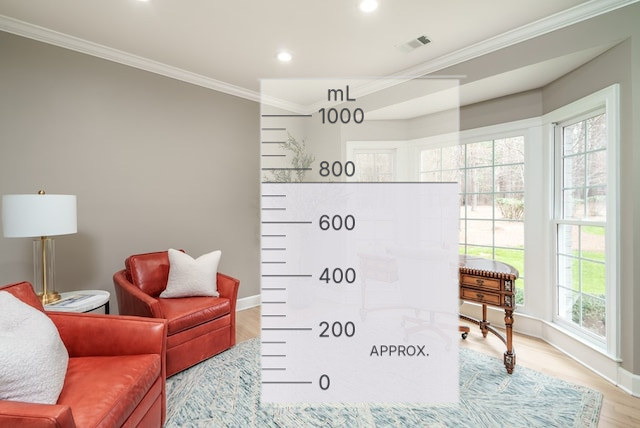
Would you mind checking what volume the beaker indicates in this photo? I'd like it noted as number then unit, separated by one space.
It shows 750 mL
